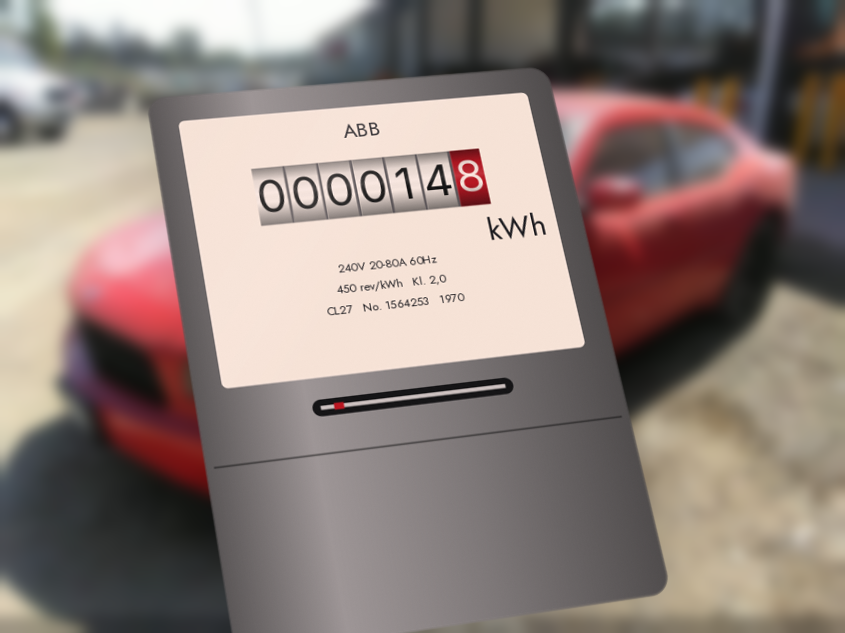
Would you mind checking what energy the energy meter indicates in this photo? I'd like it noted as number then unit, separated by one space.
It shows 14.8 kWh
